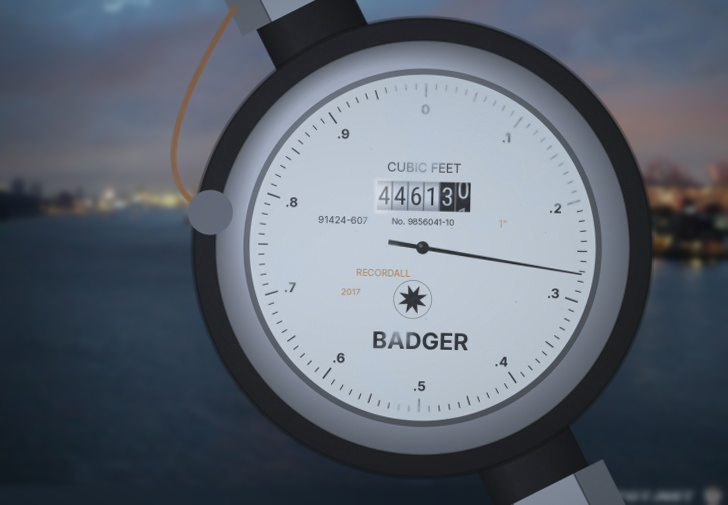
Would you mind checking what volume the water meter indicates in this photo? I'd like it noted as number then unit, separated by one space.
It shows 446130.27 ft³
